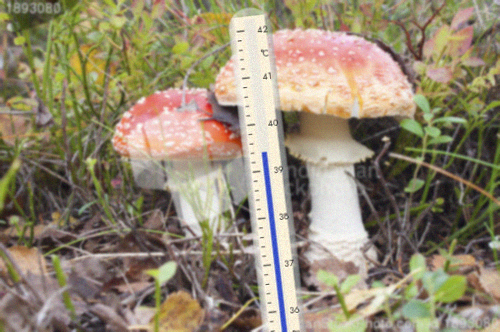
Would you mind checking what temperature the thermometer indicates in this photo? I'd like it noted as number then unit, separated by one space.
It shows 39.4 °C
